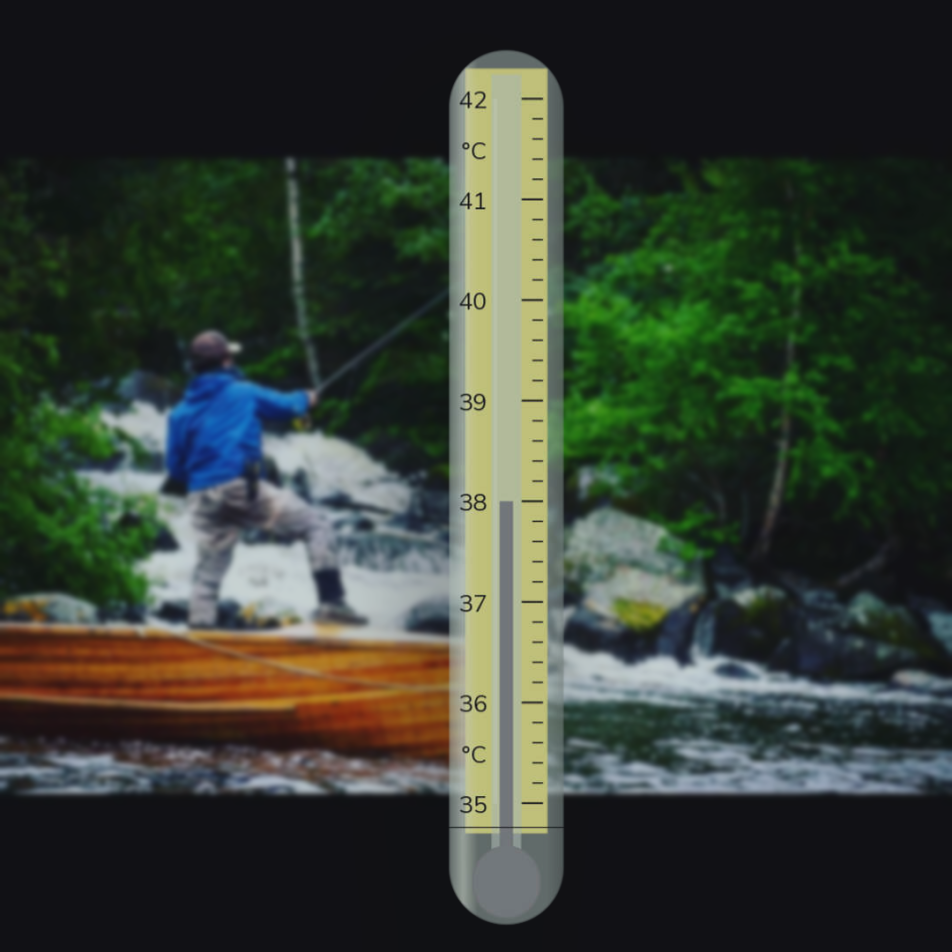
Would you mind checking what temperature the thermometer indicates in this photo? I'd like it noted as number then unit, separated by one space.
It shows 38 °C
